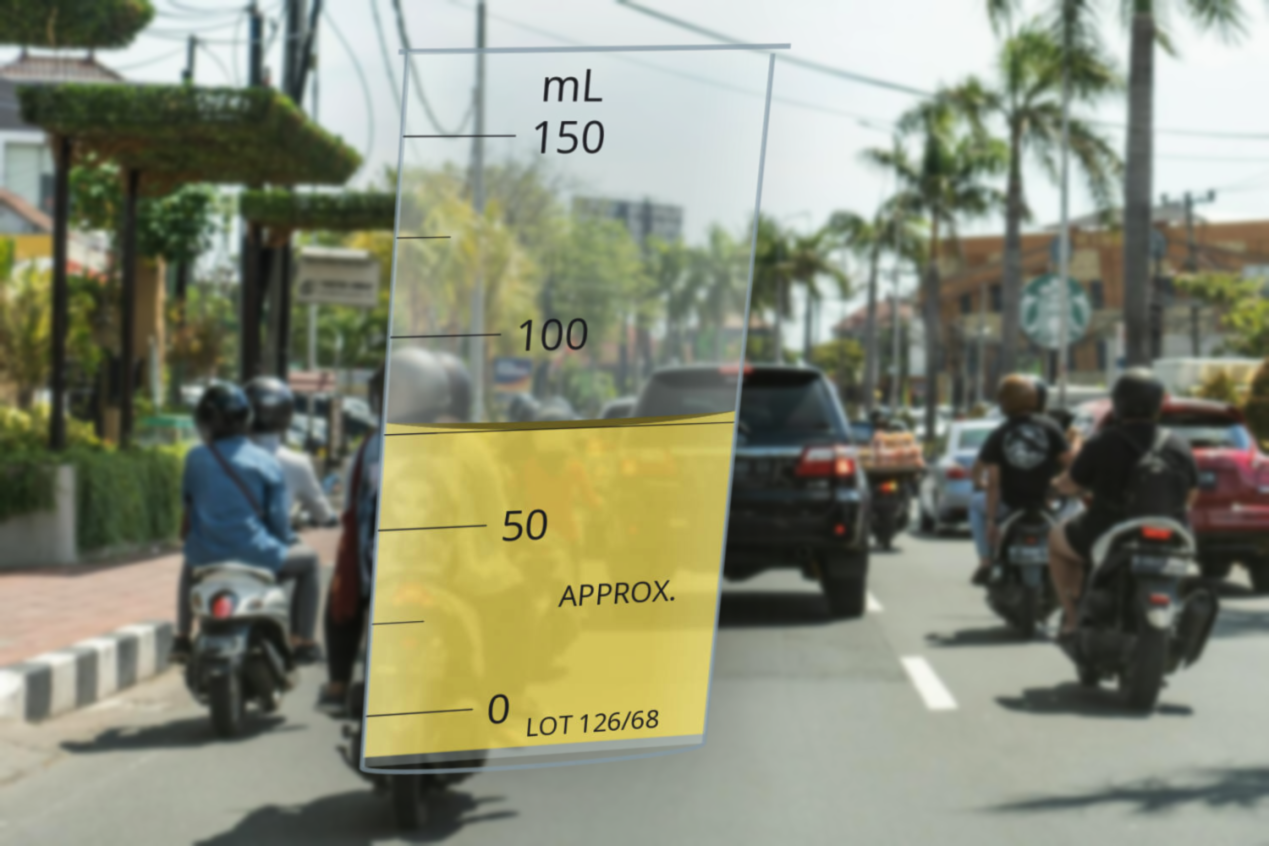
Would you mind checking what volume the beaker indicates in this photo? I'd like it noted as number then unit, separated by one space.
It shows 75 mL
